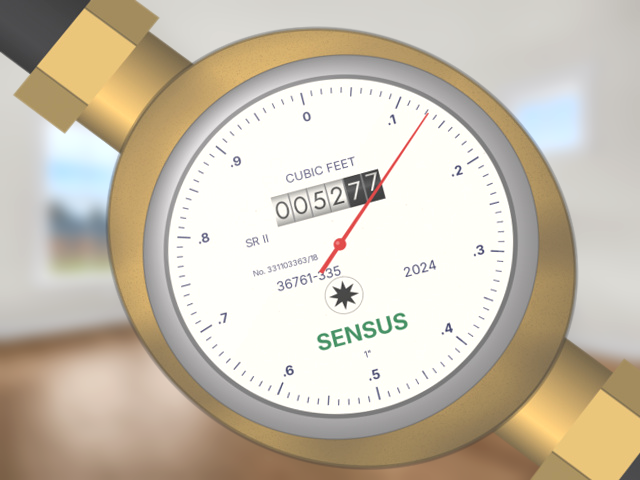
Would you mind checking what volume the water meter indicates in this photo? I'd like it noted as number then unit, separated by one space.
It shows 5277.13 ft³
